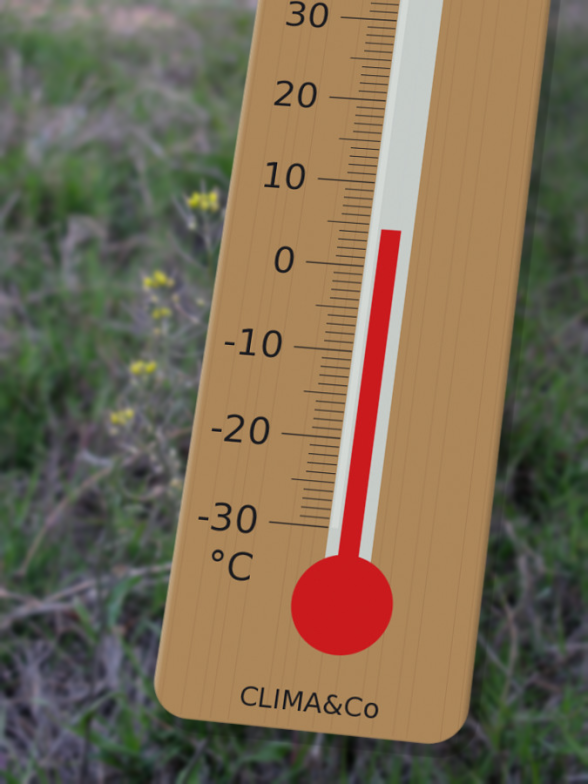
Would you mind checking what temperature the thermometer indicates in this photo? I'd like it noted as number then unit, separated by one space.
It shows 4.5 °C
